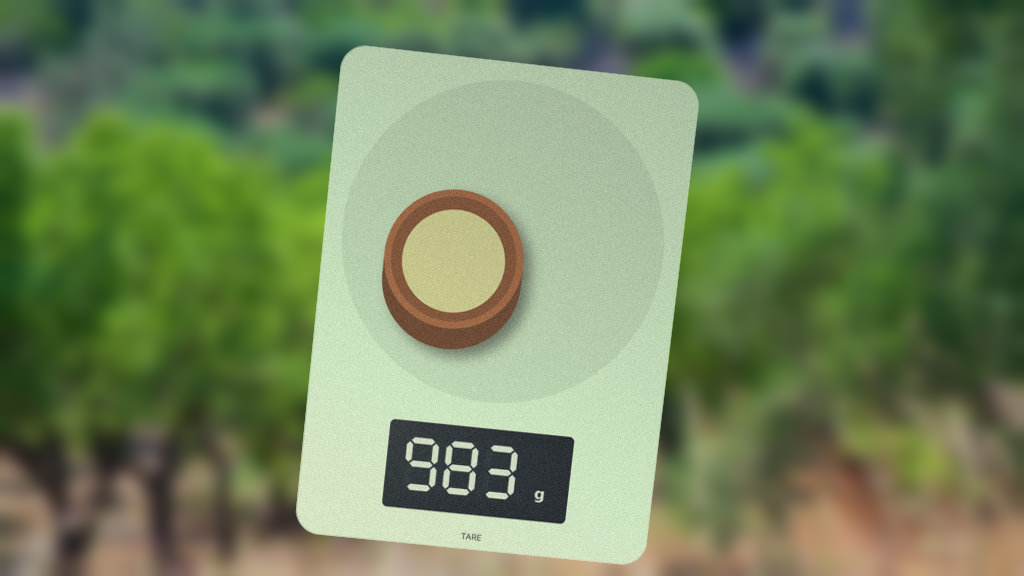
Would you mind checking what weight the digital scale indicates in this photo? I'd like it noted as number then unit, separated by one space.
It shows 983 g
